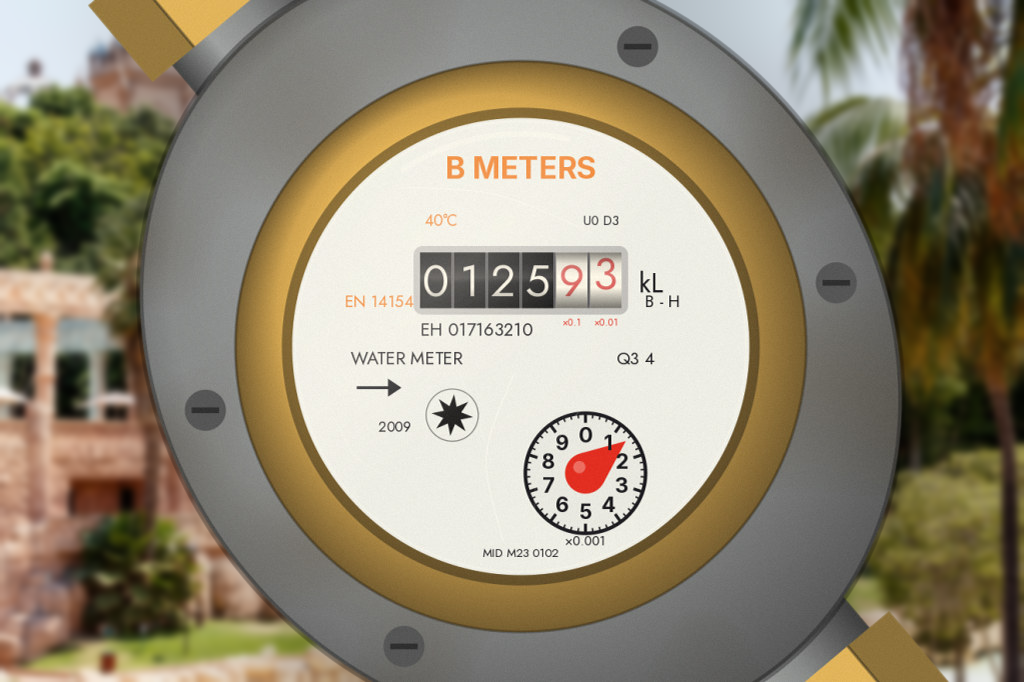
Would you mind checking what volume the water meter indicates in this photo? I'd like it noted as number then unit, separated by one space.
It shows 125.931 kL
